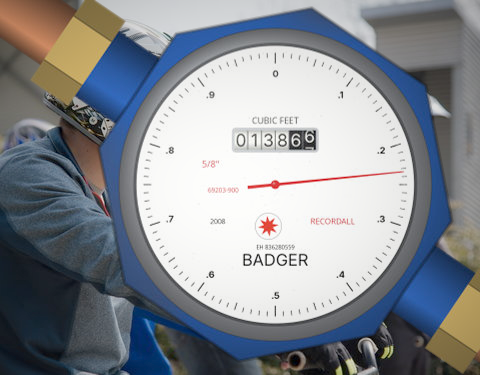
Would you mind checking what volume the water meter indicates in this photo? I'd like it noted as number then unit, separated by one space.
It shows 13866.23 ft³
